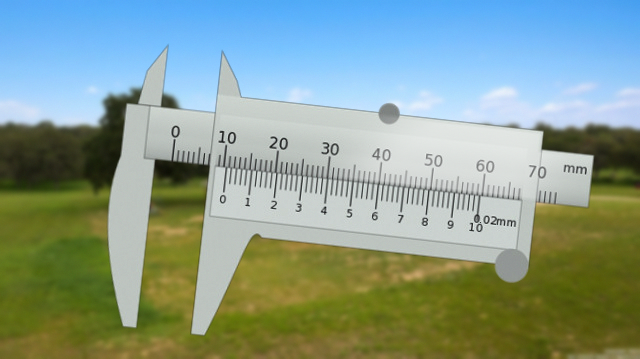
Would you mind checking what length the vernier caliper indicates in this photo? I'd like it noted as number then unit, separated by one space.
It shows 10.5 mm
